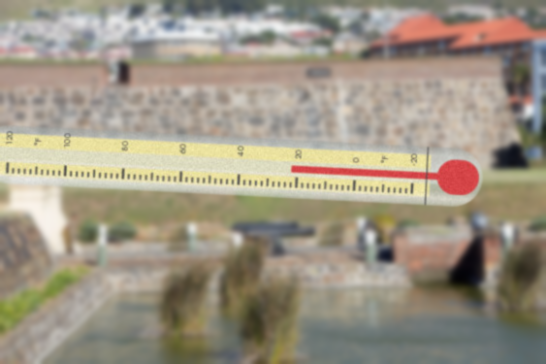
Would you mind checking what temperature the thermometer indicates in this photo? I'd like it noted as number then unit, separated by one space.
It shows 22 °F
